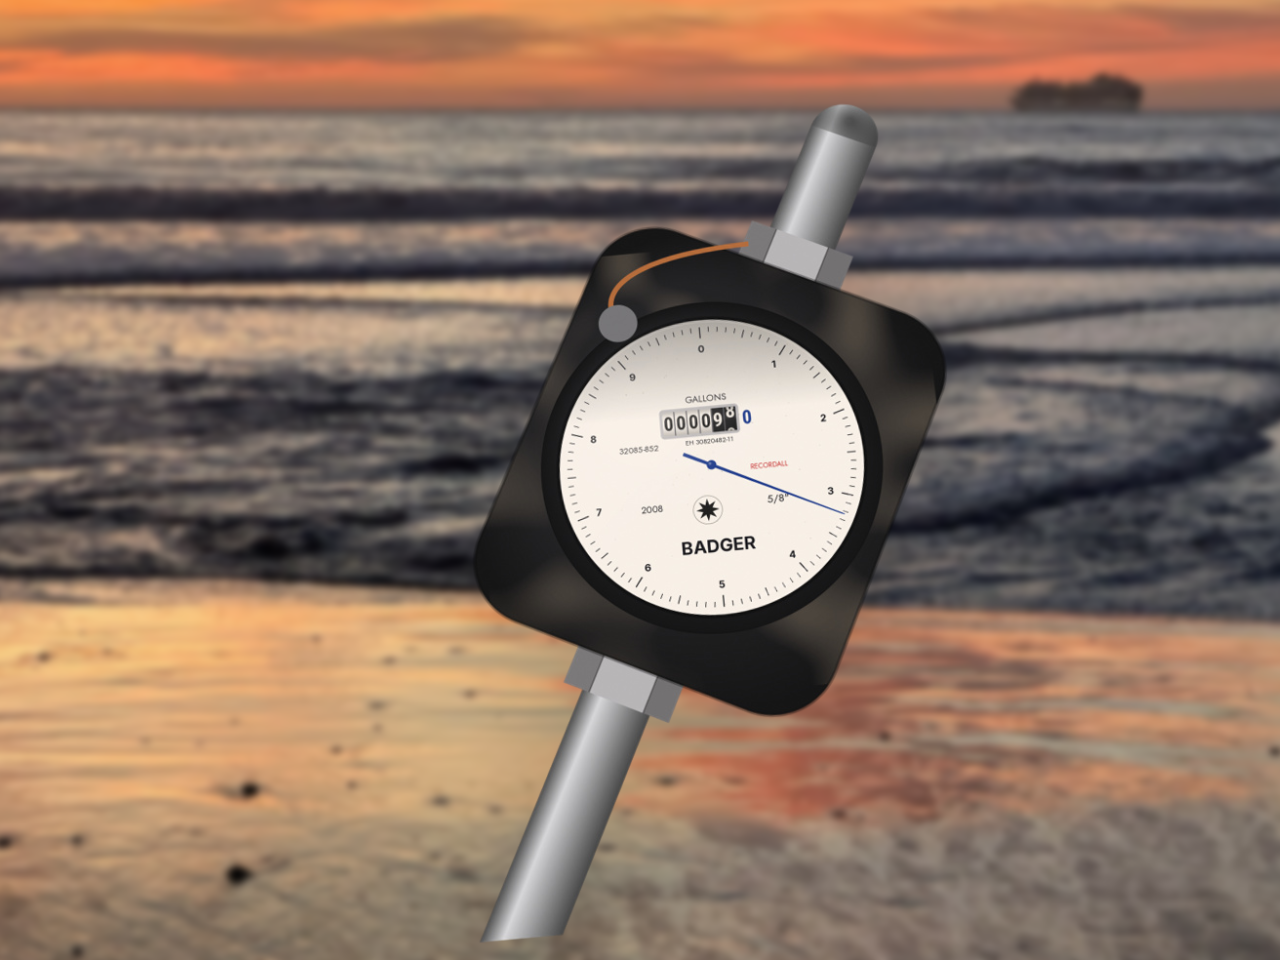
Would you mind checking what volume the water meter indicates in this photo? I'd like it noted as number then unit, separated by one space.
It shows 983.2 gal
